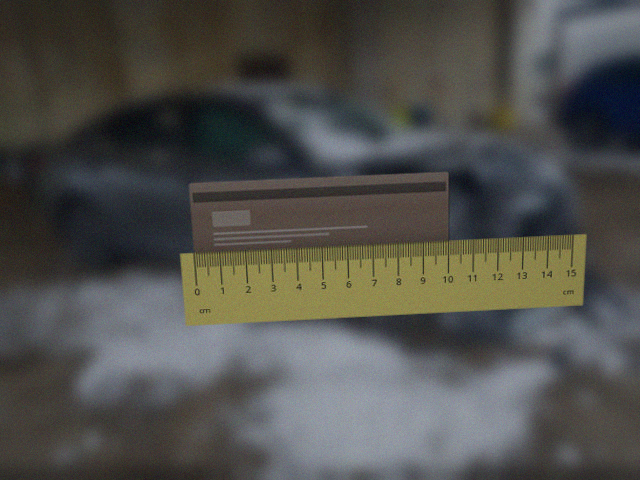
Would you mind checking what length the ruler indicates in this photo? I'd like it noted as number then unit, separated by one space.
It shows 10 cm
